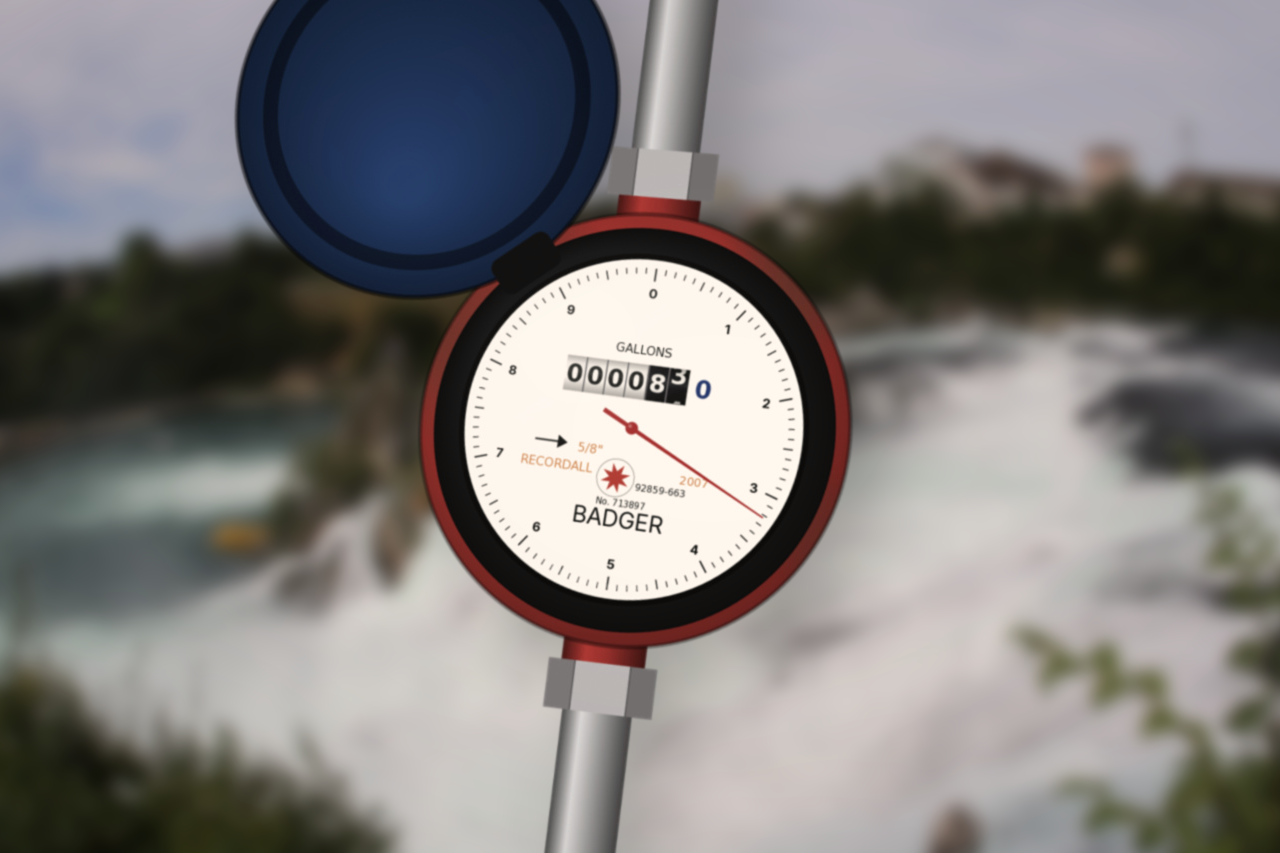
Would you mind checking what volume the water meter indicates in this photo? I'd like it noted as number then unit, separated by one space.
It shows 833.2 gal
